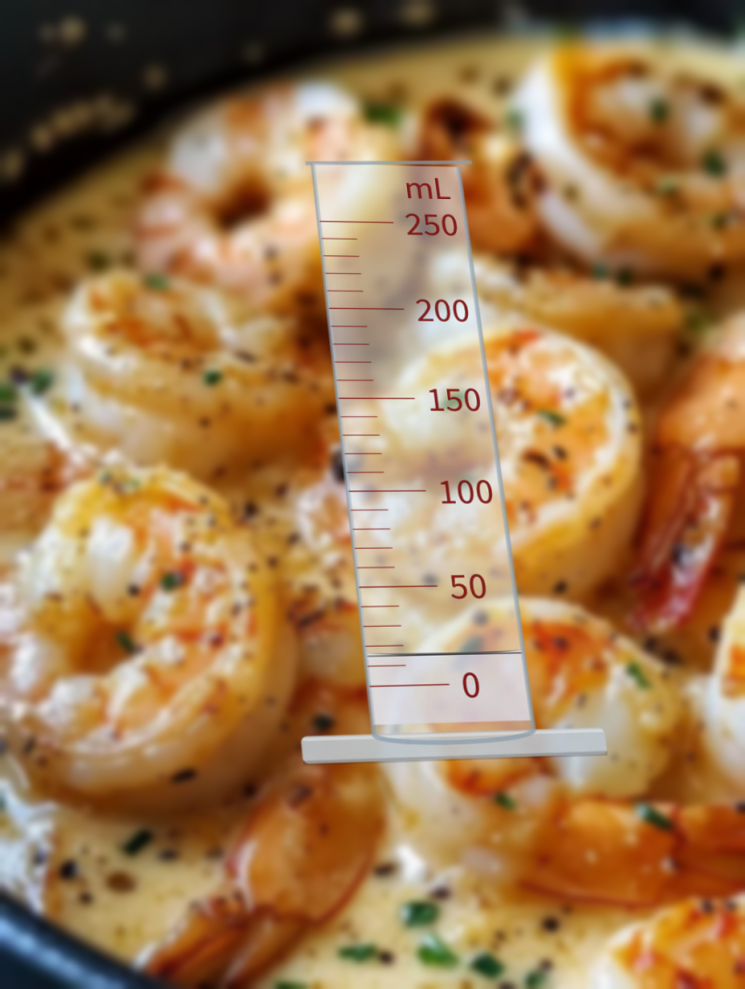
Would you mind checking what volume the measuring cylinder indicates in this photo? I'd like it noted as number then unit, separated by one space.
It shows 15 mL
